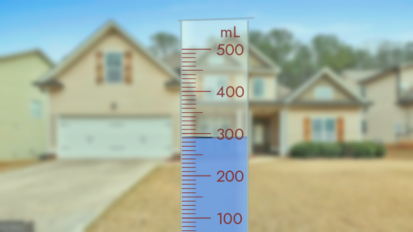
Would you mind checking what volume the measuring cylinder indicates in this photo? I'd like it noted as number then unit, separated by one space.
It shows 290 mL
